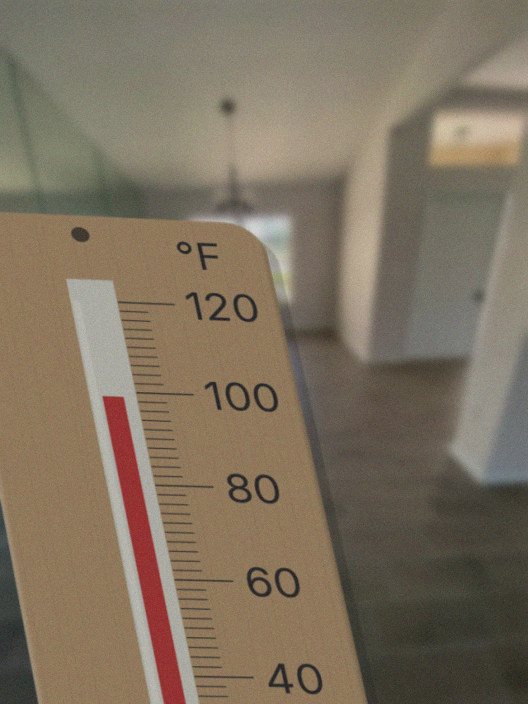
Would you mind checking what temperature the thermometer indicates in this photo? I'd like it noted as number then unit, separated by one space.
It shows 99 °F
